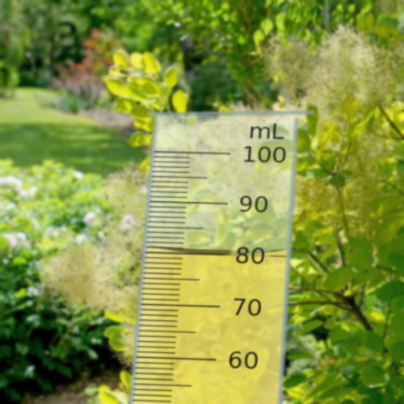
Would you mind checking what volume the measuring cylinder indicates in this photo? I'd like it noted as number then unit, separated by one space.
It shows 80 mL
